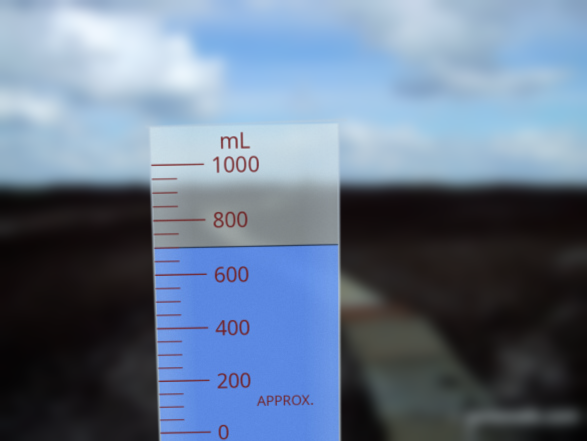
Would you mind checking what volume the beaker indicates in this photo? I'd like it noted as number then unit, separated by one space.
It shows 700 mL
